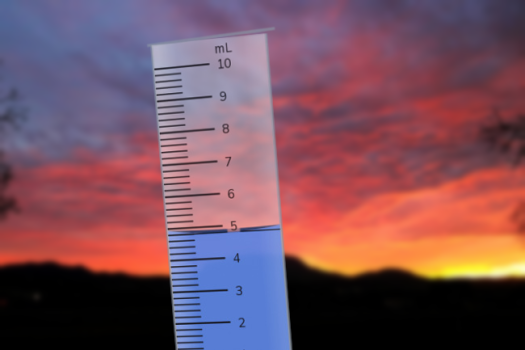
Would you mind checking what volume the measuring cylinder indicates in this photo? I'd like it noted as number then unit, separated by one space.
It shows 4.8 mL
